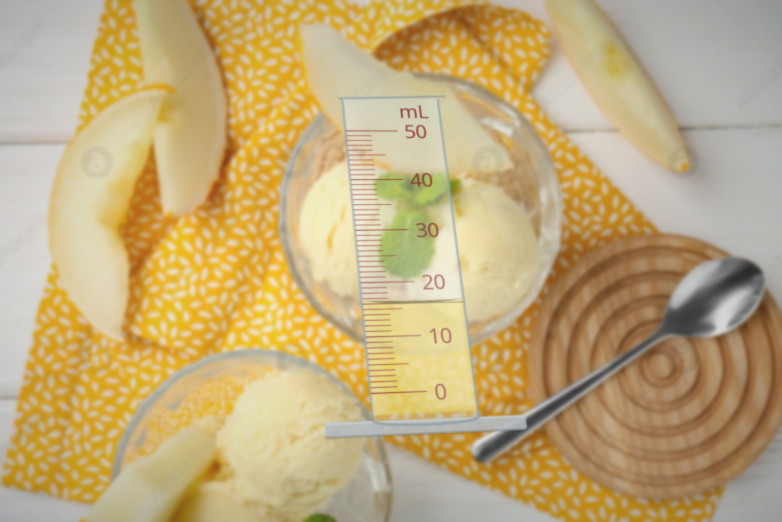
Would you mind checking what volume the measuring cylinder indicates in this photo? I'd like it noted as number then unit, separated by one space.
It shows 16 mL
